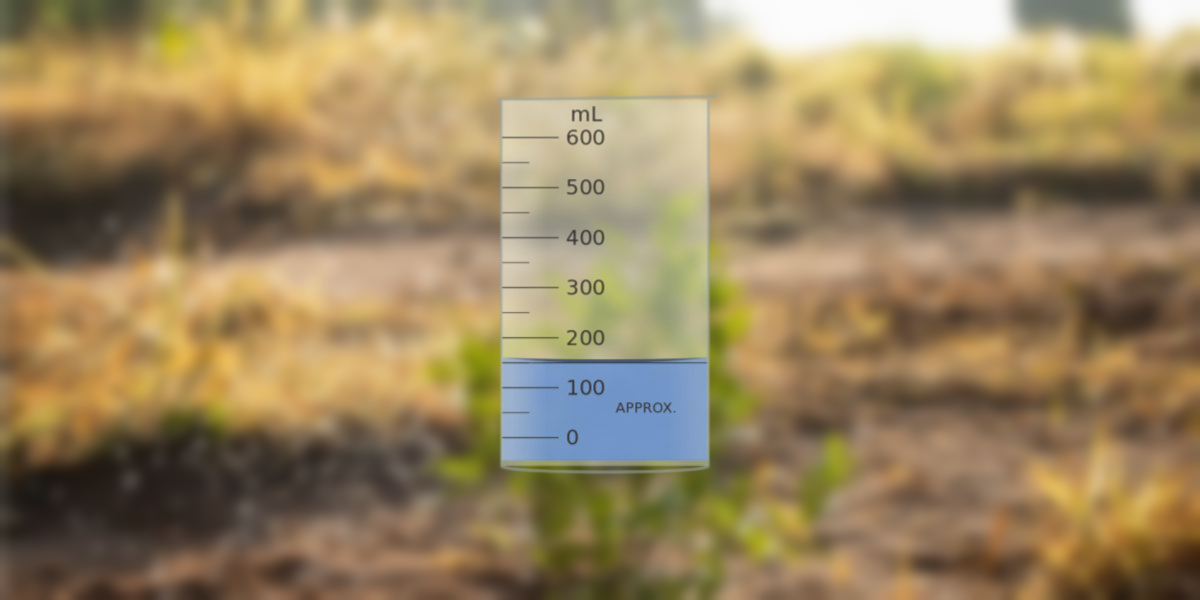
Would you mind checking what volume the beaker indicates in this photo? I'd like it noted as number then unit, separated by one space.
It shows 150 mL
